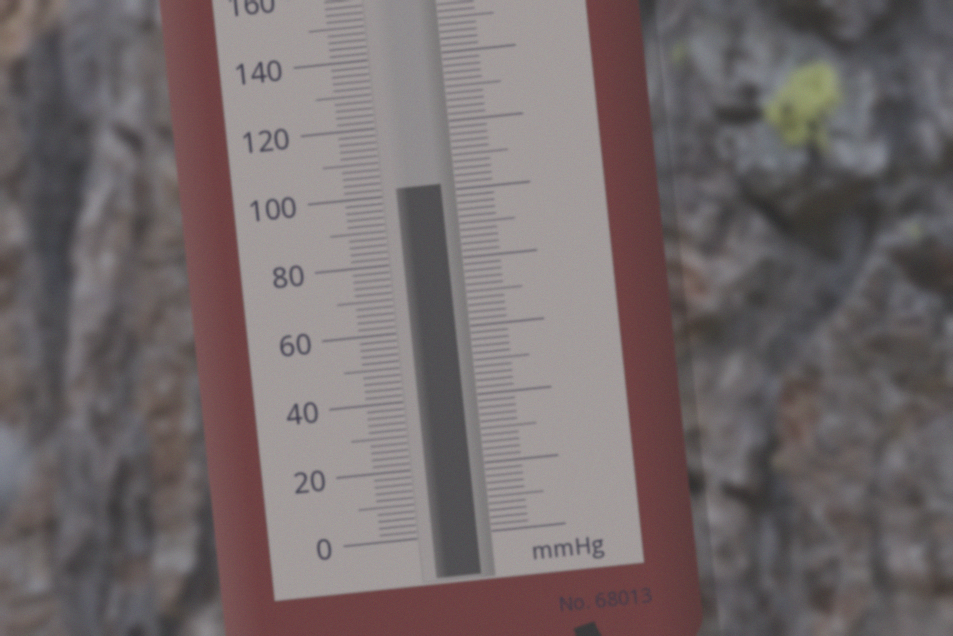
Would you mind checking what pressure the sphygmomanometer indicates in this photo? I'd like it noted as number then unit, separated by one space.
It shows 102 mmHg
